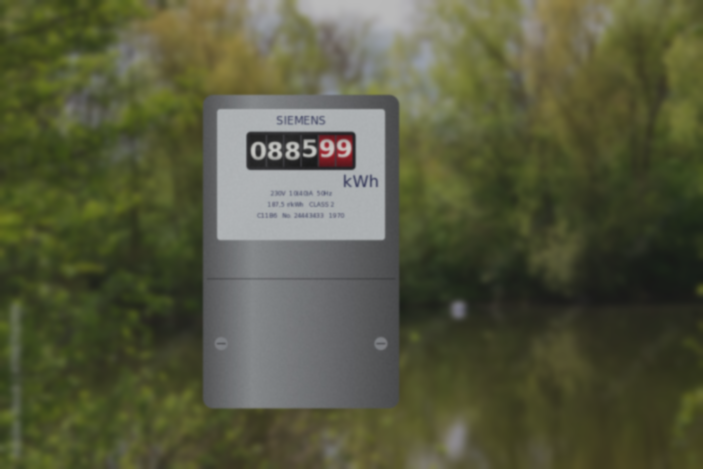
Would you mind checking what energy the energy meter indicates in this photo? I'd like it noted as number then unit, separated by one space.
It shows 885.99 kWh
